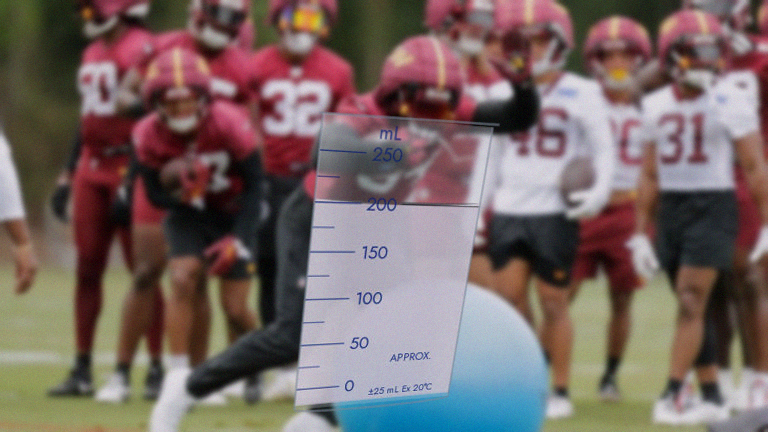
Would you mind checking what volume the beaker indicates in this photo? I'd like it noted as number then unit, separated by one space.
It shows 200 mL
